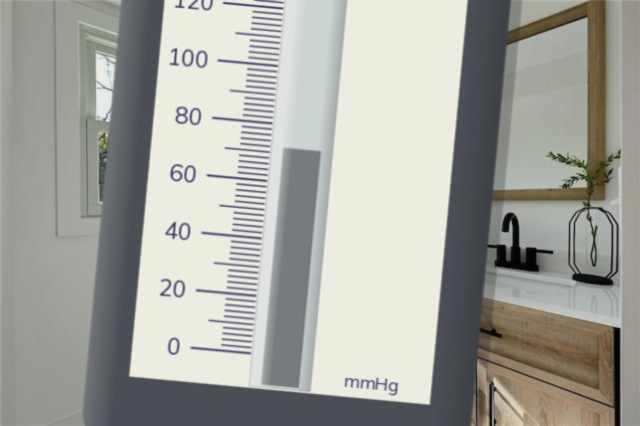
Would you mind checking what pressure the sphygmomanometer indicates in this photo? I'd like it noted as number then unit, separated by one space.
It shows 72 mmHg
